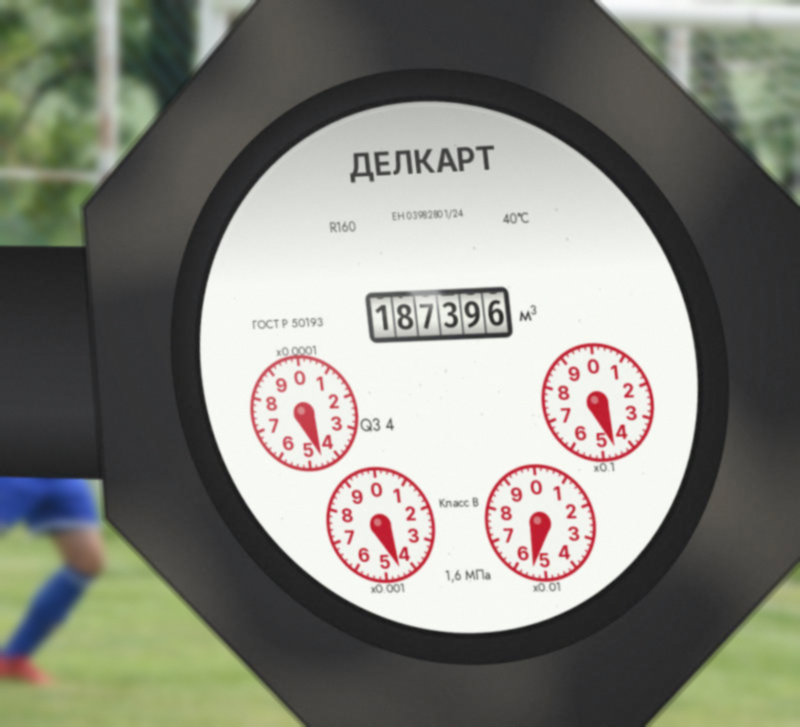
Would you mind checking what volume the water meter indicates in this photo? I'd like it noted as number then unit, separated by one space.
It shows 187396.4544 m³
